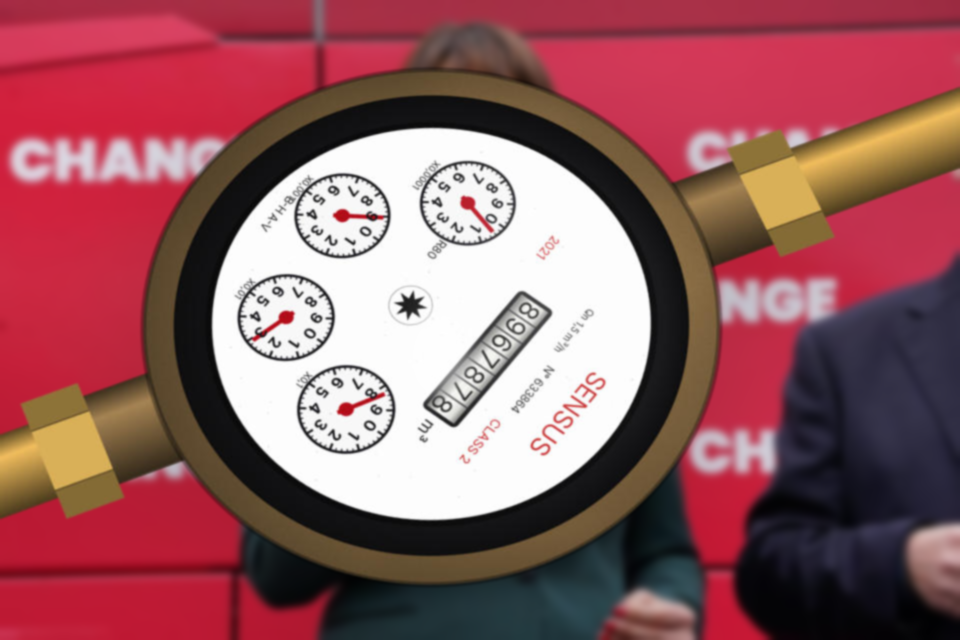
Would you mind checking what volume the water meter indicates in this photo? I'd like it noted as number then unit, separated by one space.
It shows 8967877.8290 m³
